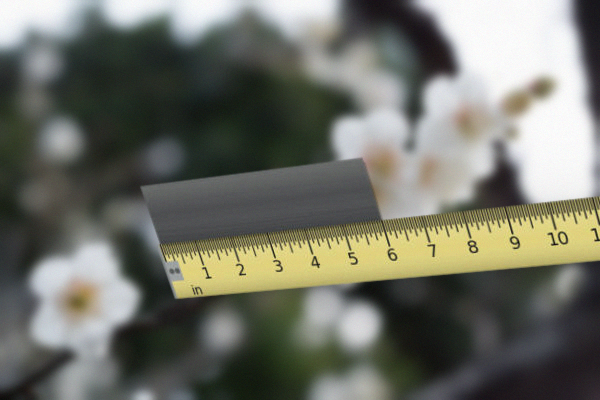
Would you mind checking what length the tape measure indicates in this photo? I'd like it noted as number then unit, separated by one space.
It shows 6 in
